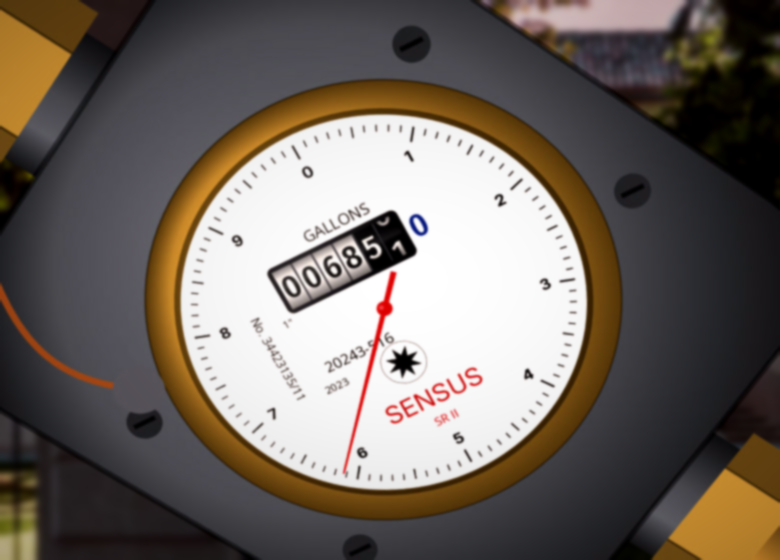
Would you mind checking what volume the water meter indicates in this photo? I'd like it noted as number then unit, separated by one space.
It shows 68506.1 gal
